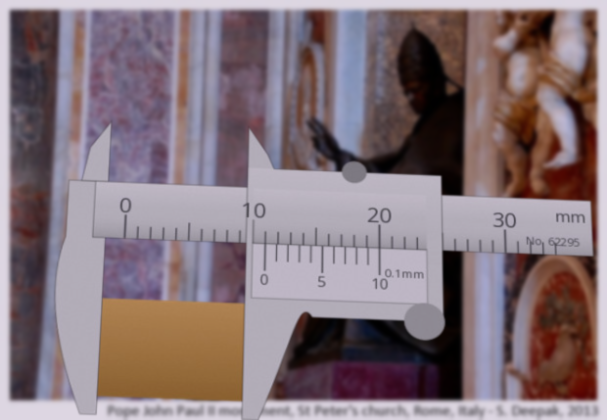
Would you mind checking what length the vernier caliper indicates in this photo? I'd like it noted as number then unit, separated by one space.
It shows 11.0 mm
